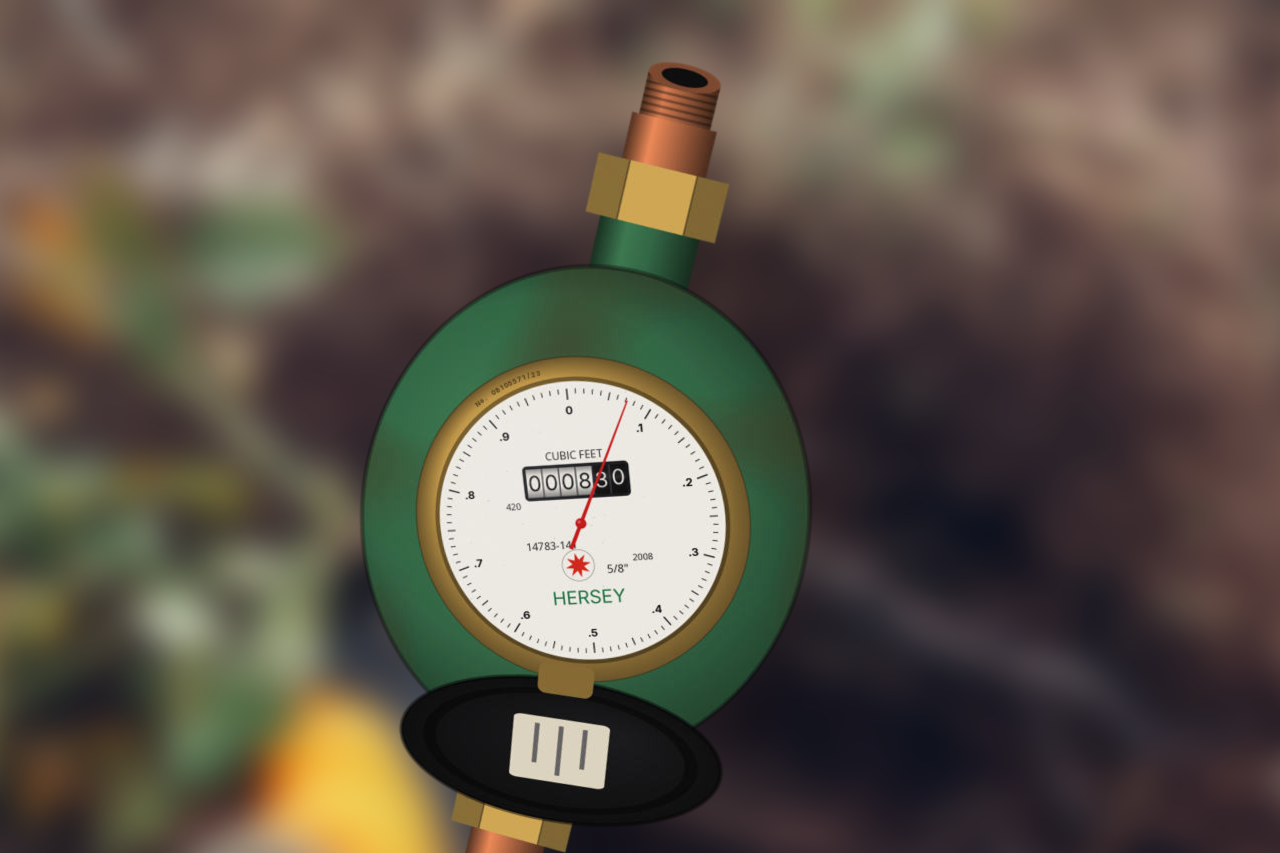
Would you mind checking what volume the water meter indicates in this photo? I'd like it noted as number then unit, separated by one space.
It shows 830.07 ft³
